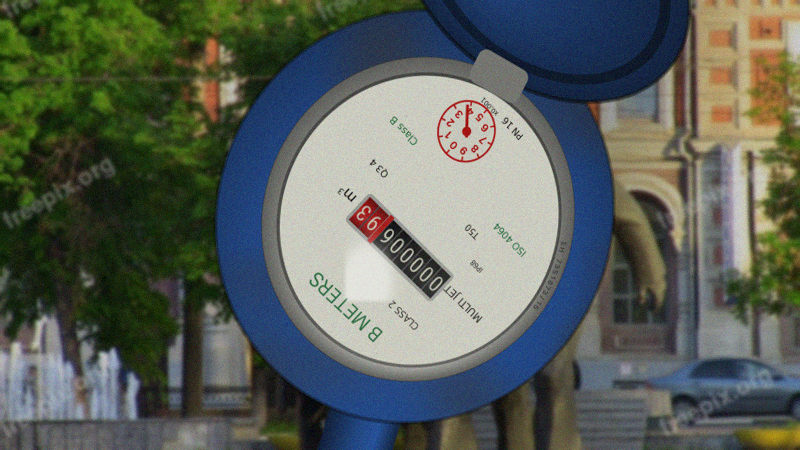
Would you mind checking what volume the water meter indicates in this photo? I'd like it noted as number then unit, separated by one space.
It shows 6.933 m³
